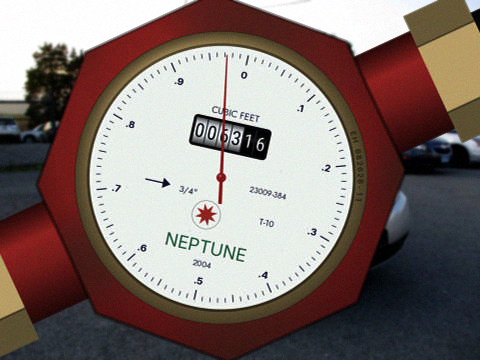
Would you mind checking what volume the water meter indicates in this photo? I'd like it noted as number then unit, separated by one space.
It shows 6315.97 ft³
